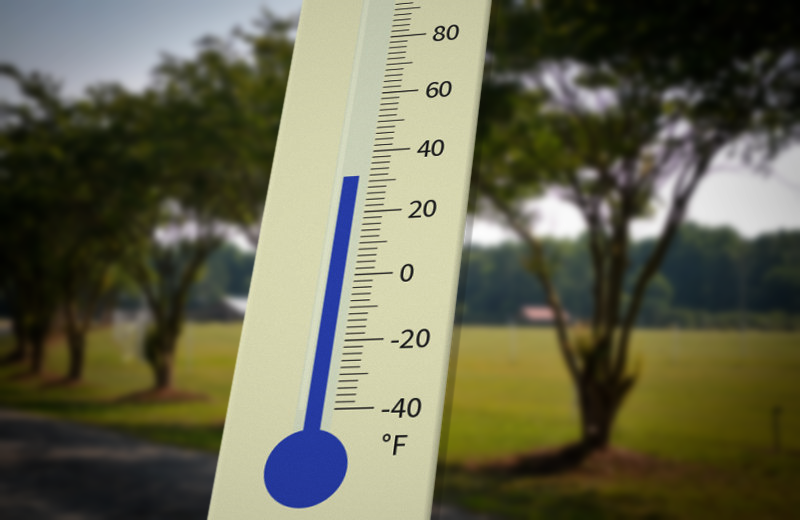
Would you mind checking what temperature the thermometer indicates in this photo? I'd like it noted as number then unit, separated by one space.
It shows 32 °F
